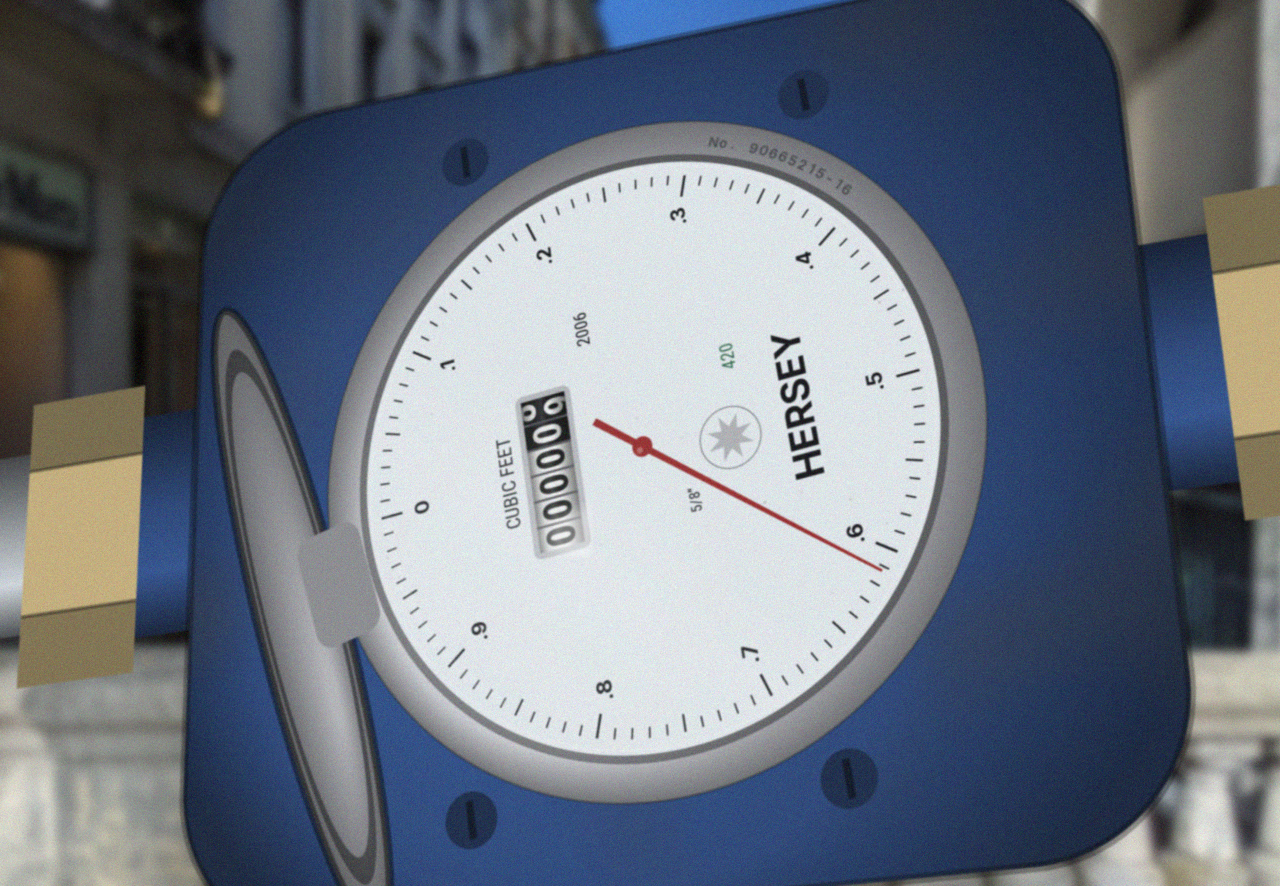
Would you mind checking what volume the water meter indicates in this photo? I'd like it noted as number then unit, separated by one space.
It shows 8.61 ft³
